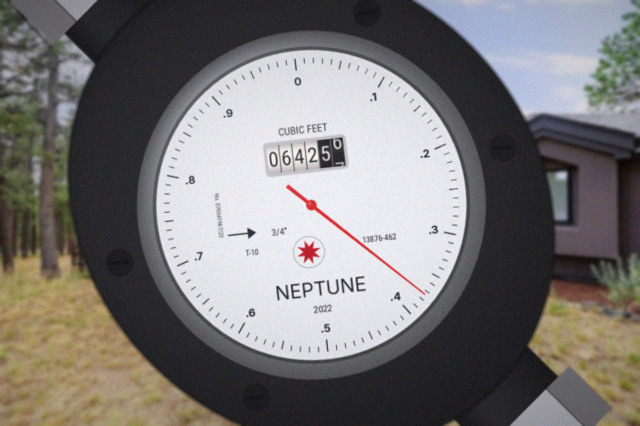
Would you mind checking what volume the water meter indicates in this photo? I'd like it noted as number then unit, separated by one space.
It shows 64256.37 ft³
